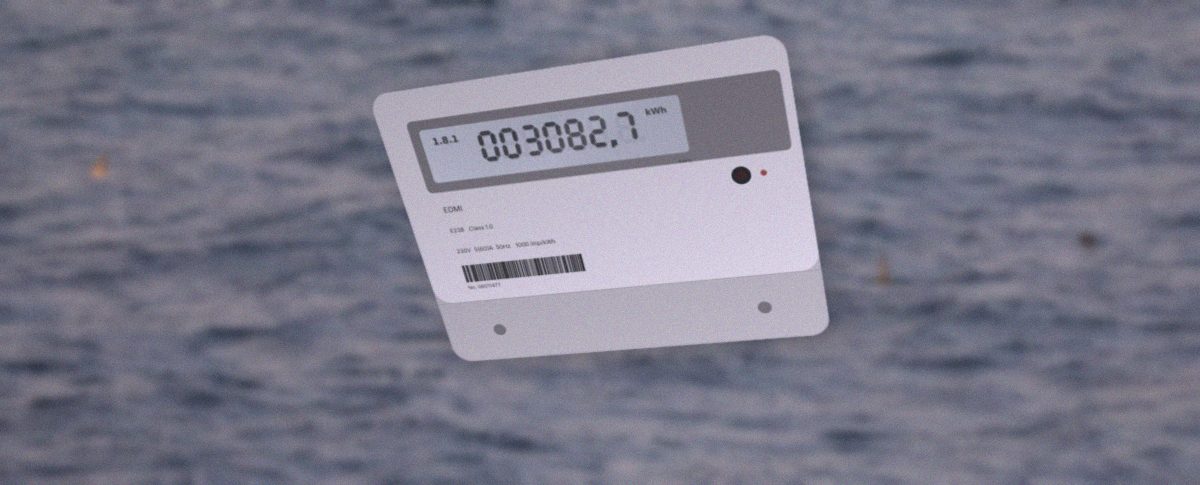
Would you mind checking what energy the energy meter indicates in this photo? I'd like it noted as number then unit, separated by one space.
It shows 3082.7 kWh
